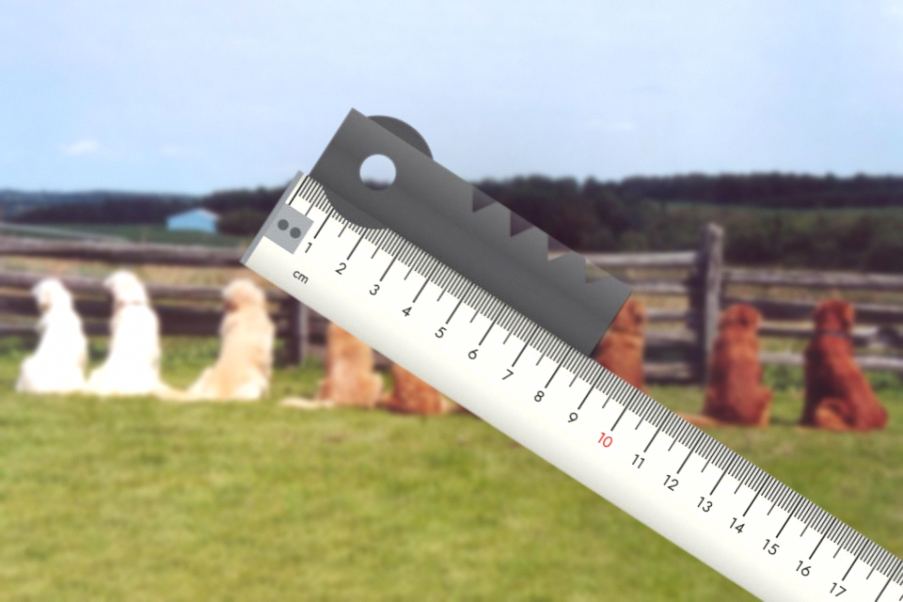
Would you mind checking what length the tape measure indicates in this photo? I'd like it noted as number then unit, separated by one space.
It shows 8.5 cm
